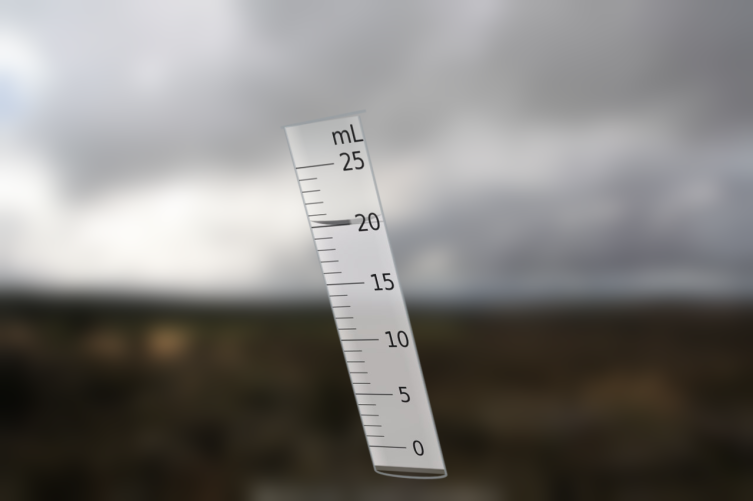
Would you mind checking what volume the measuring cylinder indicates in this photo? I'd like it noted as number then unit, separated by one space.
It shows 20 mL
